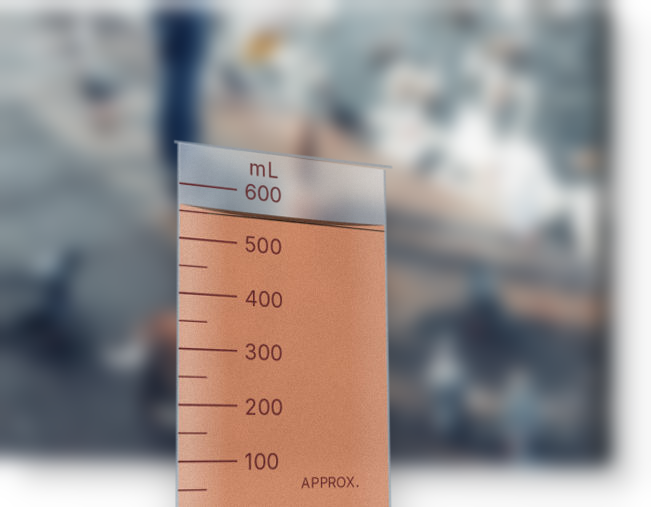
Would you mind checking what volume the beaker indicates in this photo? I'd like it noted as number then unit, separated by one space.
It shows 550 mL
